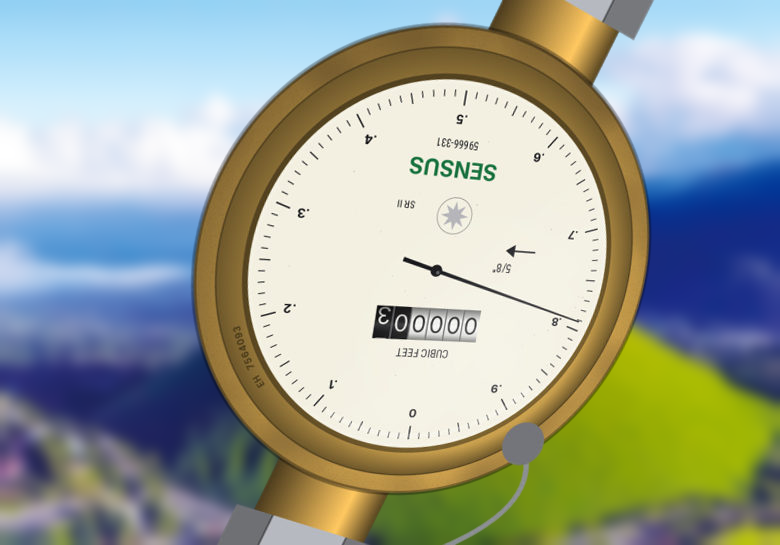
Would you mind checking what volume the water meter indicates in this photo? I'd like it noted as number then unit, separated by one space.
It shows 2.79 ft³
